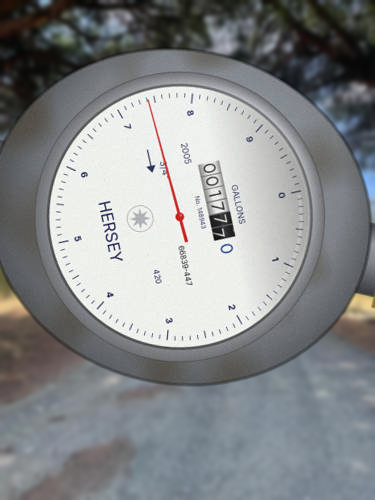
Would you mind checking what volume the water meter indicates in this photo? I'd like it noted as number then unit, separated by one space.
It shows 17767.4 gal
